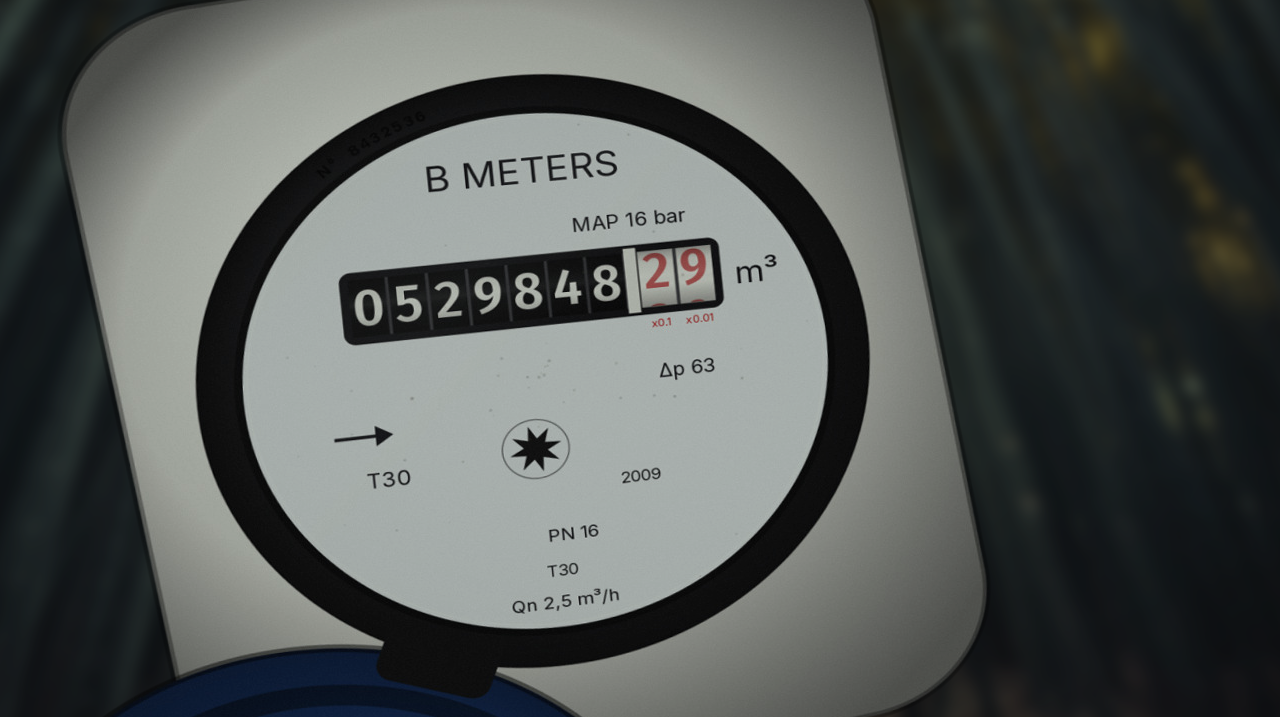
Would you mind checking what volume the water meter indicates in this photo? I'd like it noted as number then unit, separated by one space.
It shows 529848.29 m³
